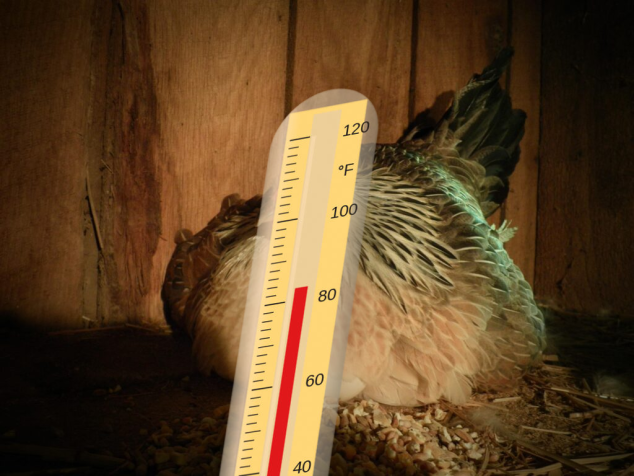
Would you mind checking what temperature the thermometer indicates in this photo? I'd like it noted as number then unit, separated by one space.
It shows 83 °F
